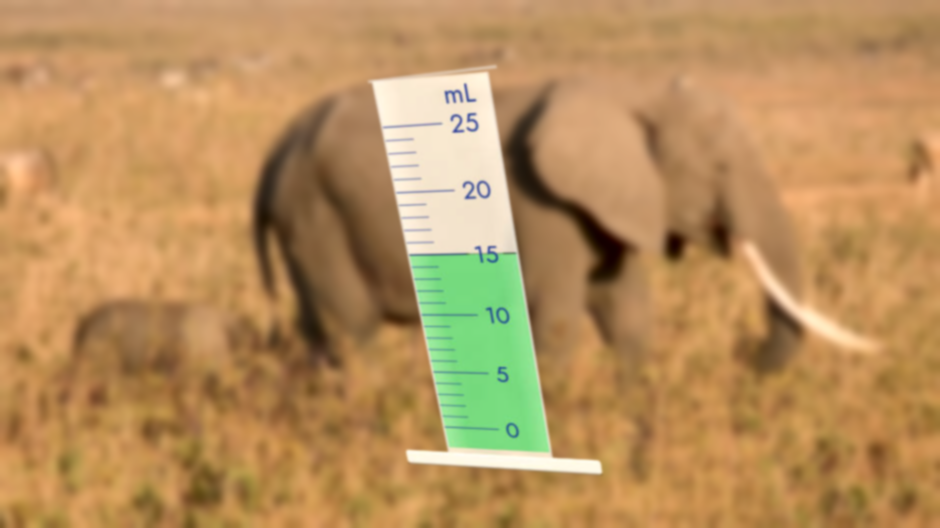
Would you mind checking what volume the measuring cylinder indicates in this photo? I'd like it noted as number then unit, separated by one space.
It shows 15 mL
